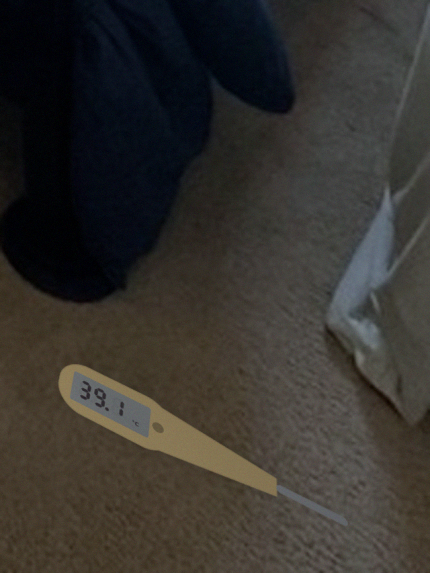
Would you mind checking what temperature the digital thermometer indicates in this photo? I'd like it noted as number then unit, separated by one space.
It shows 39.1 °C
